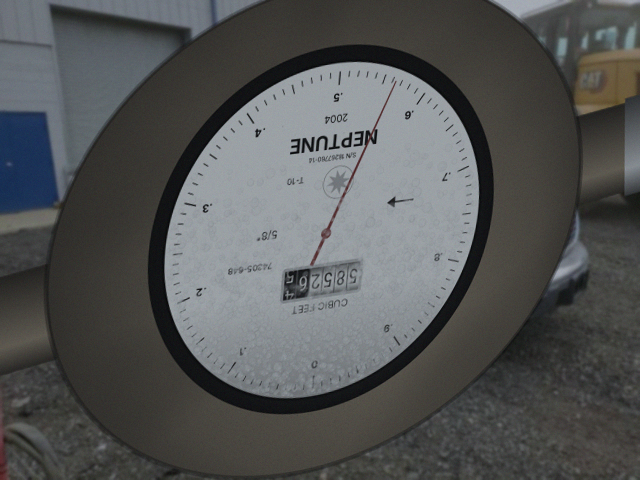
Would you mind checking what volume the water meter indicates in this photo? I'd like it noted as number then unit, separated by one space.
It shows 585264.56 ft³
